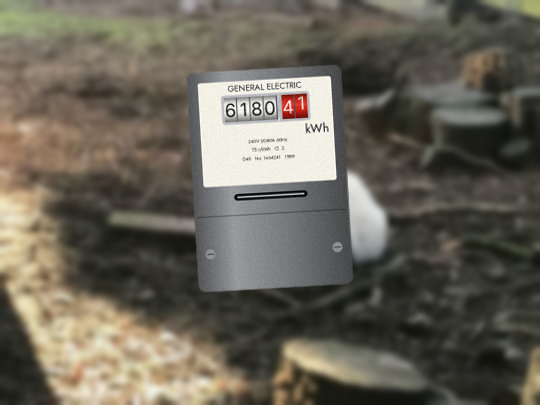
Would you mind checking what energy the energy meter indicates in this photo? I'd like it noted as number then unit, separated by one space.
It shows 6180.41 kWh
